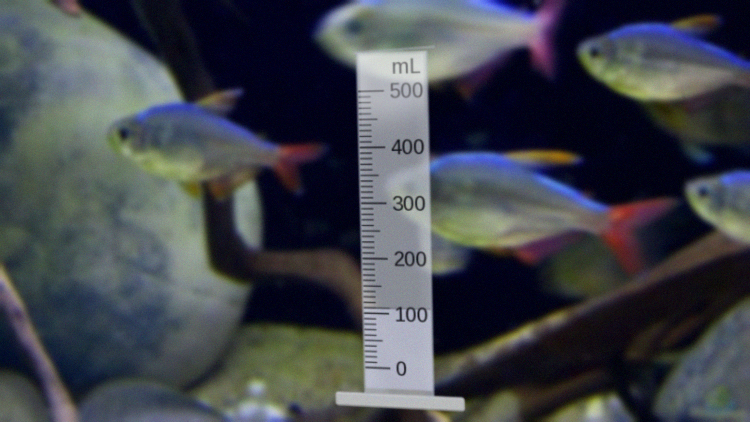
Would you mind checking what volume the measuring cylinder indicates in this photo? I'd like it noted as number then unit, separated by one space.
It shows 110 mL
